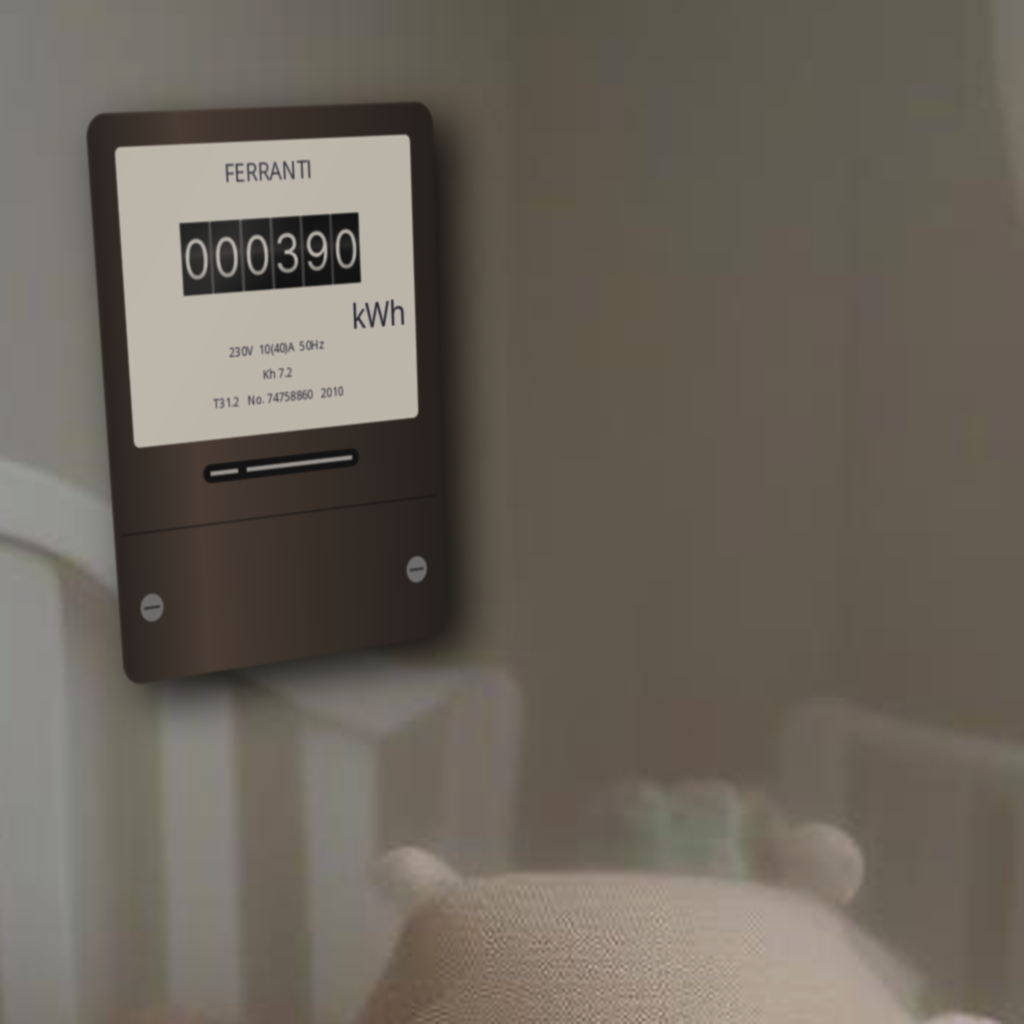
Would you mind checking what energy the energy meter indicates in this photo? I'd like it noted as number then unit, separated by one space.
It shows 390 kWh
